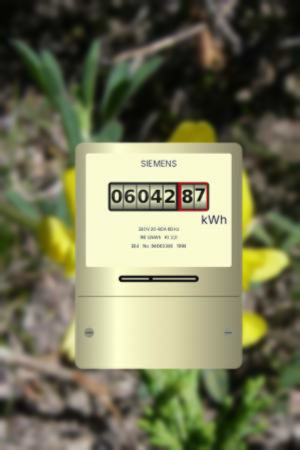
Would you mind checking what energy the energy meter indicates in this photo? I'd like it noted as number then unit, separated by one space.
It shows 6042.87 kWh
